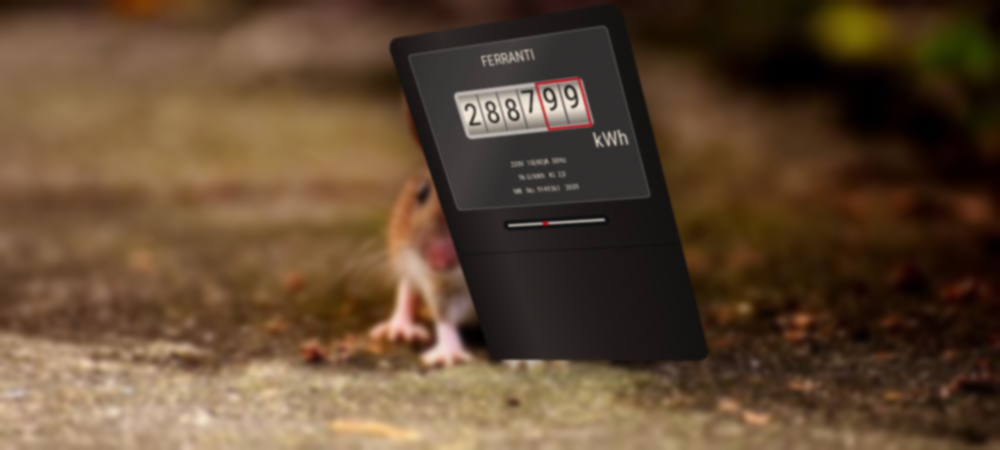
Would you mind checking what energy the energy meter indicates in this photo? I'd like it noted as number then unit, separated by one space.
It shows 2887.99 kWh
